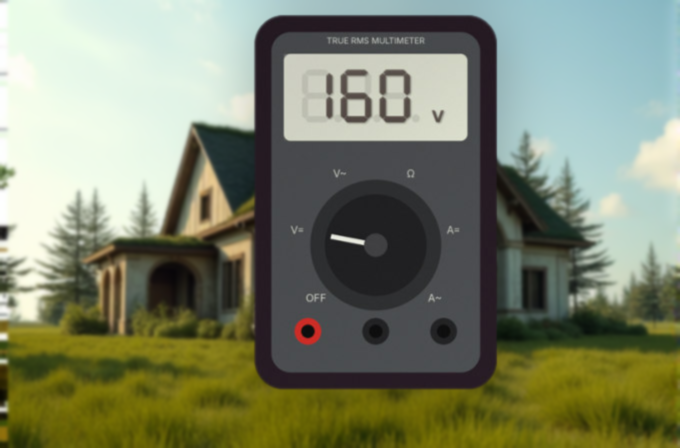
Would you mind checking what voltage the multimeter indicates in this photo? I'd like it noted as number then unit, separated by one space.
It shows 160 V
